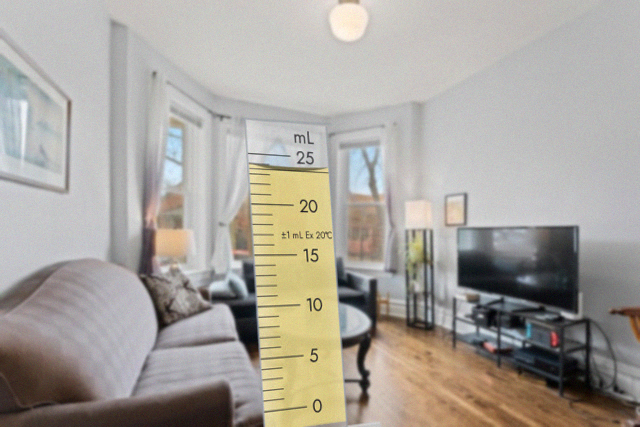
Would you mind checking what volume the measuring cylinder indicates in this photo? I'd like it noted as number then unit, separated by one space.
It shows 23.5 mL
